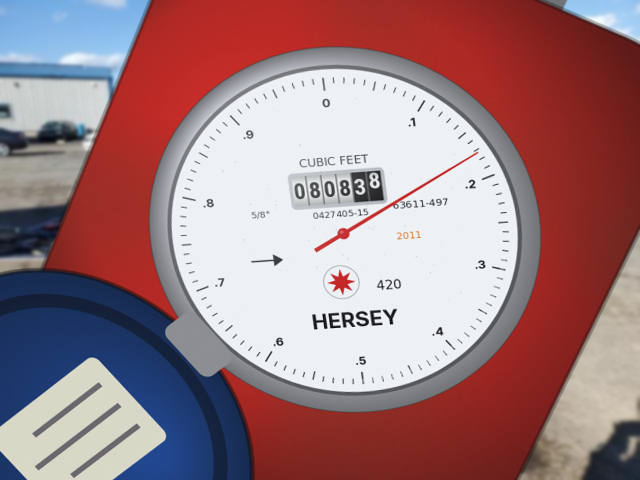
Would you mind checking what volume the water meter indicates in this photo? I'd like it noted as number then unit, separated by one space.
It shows 80838.17 ft³
